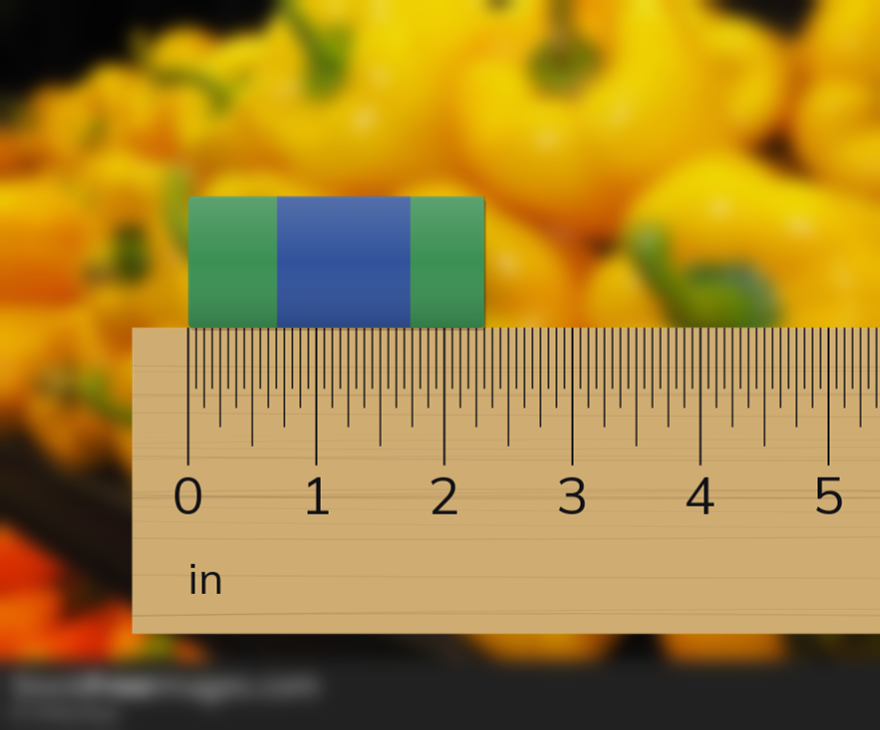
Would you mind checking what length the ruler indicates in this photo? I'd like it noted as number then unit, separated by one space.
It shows 2.3125 in
